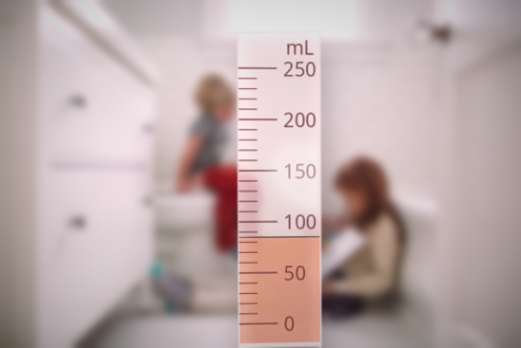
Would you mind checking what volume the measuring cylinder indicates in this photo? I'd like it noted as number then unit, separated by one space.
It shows 85 mL
